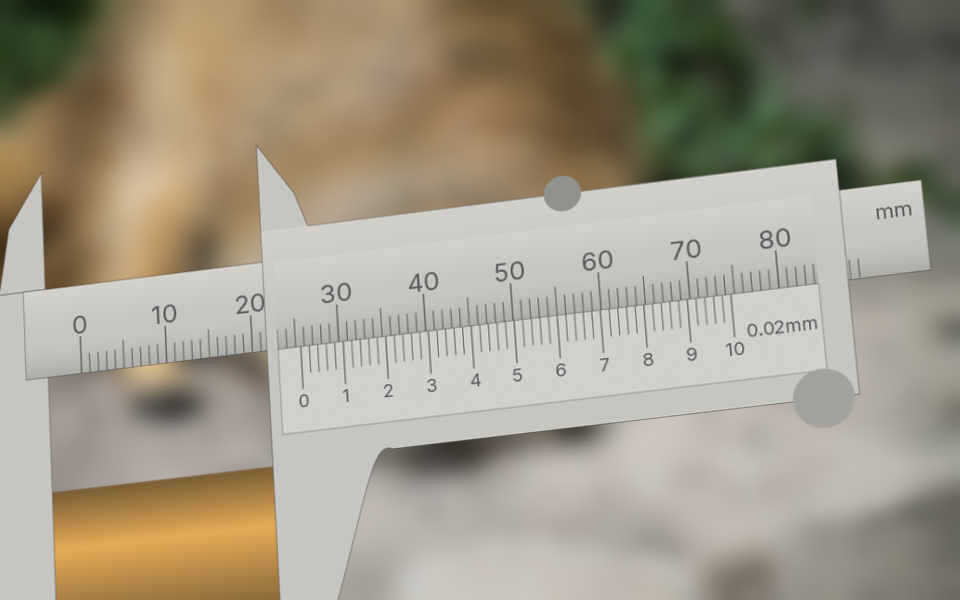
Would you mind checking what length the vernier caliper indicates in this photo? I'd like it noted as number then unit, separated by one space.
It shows 25.6 mm
